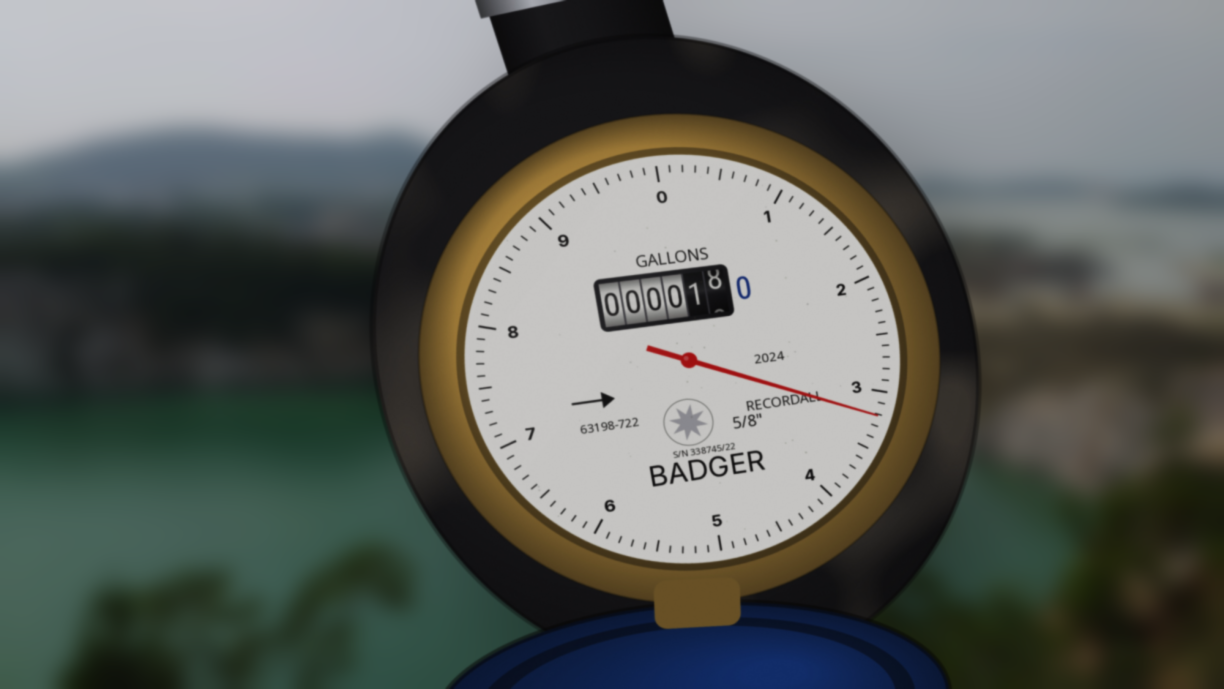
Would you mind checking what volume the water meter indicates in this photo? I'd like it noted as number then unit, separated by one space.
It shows 183.2 gal
